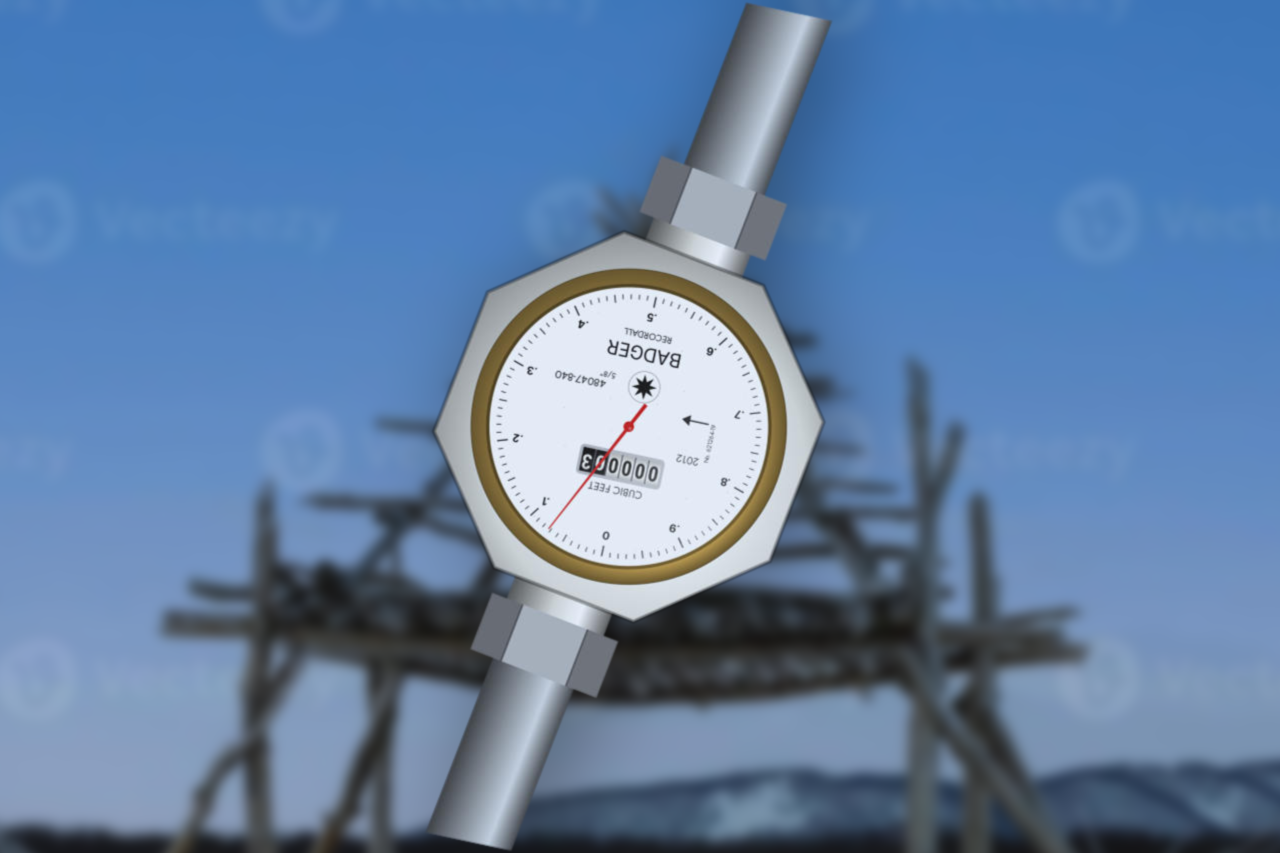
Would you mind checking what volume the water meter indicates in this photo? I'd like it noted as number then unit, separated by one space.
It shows 3.07 ft³
